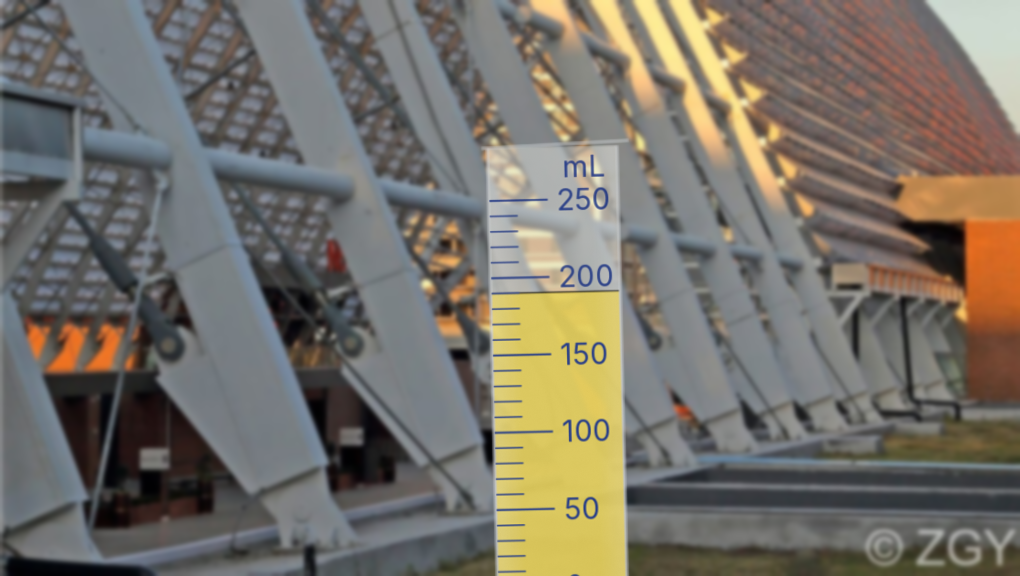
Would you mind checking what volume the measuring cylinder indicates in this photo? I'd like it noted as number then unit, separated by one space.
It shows 190 mL
